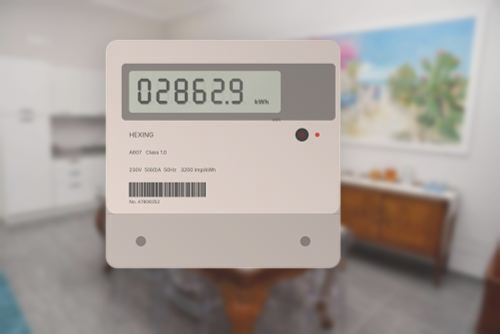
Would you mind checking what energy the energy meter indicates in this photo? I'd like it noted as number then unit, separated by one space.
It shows 2862.9 kWh
